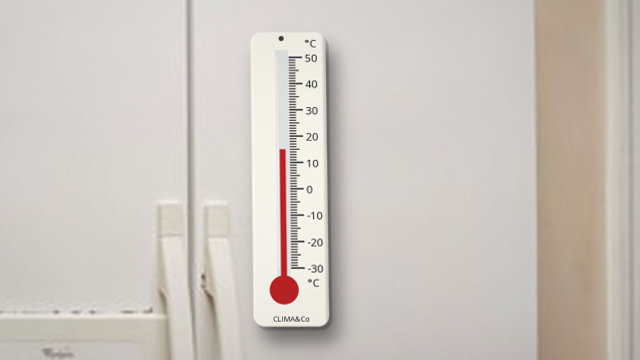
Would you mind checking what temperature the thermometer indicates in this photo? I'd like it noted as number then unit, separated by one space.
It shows 15 °C
